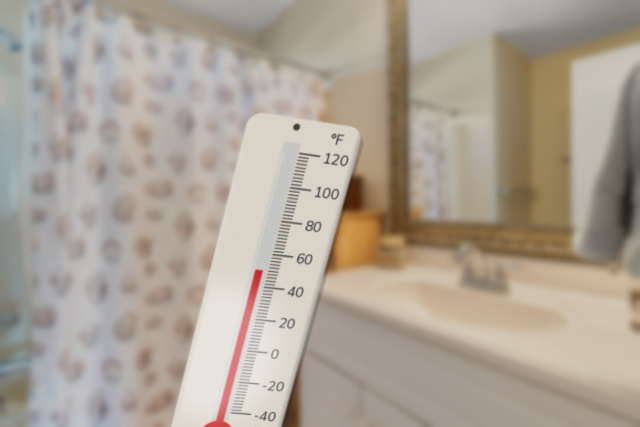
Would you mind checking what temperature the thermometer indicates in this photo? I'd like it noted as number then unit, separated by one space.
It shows 50 °F
